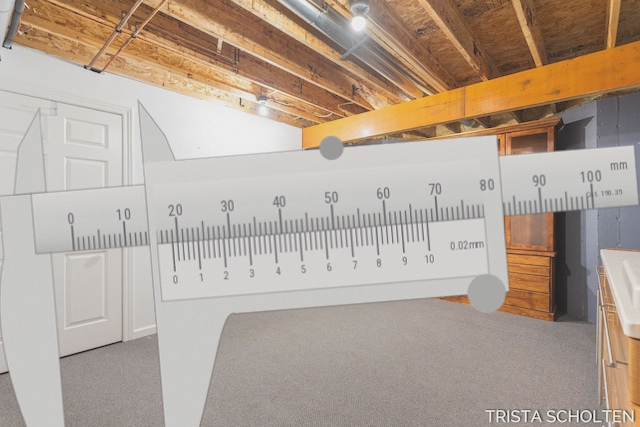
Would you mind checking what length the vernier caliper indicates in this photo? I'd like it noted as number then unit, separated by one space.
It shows 19.0 mm
